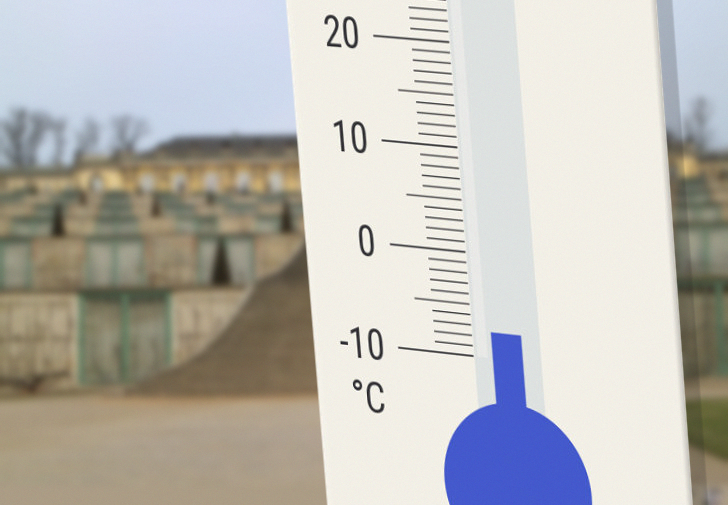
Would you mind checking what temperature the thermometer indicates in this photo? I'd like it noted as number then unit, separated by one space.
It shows -7.5 °C
